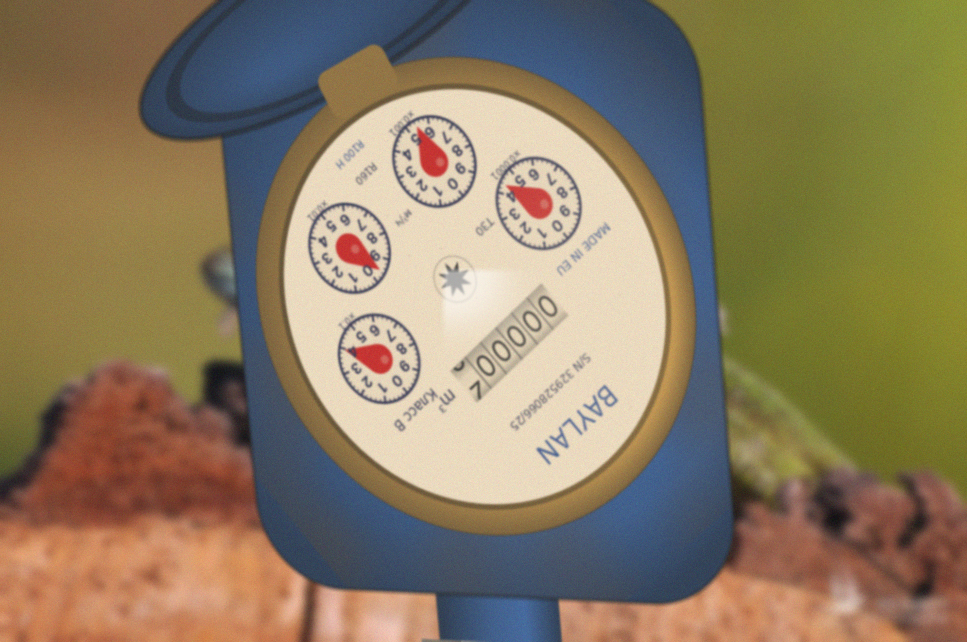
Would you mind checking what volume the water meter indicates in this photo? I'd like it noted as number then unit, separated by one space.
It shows 2.3954 m³
